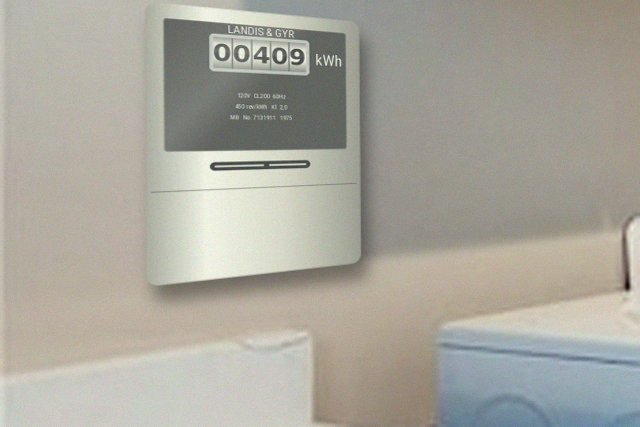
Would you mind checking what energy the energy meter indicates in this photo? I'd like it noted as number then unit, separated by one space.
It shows 409 kWh
